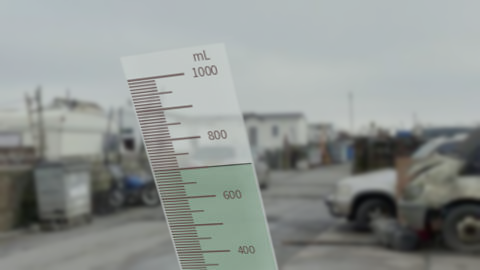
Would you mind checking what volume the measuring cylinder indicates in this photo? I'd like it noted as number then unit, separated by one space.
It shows 700 mL
